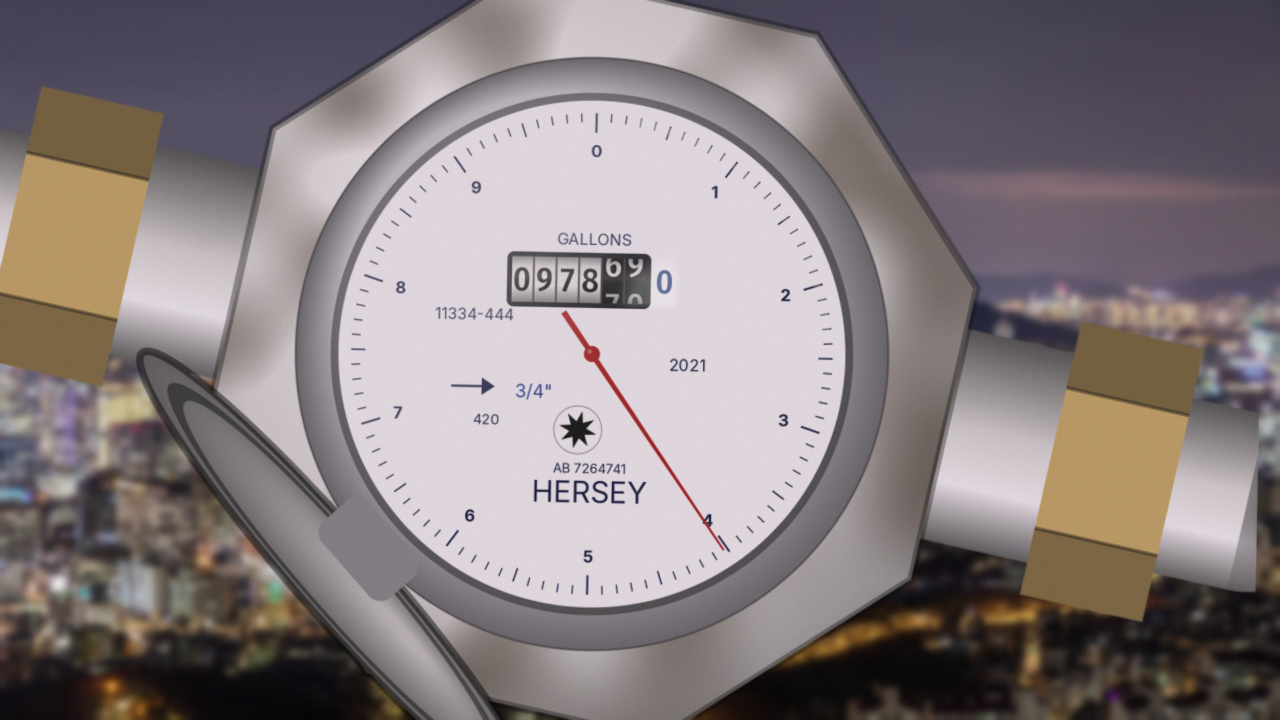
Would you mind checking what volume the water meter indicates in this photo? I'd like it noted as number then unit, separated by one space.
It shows 978694.0 gal
